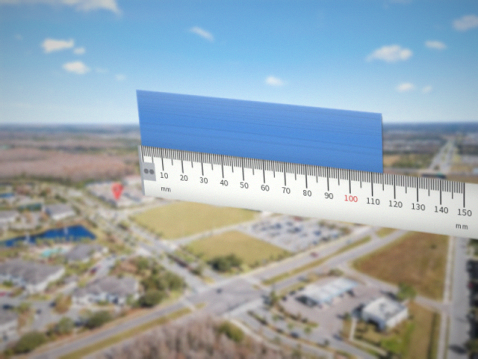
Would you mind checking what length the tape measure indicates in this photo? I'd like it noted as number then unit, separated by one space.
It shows 115 mm
